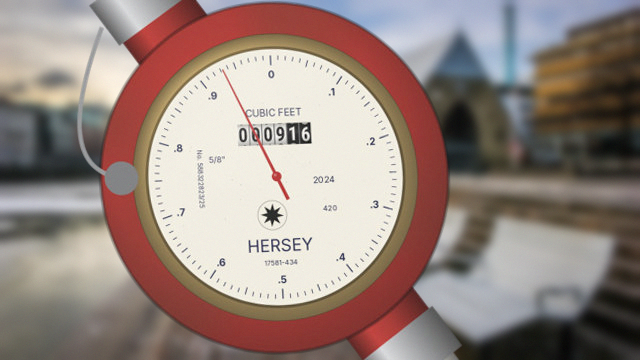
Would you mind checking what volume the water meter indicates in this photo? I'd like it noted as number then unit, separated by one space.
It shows 915.93 ft³
